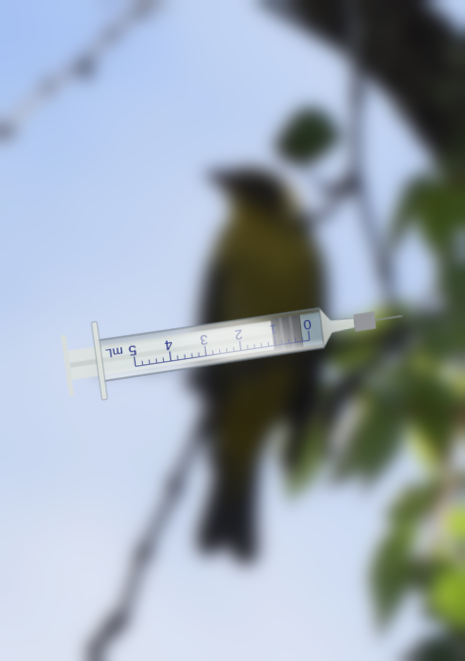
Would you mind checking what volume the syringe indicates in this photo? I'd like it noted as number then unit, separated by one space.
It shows 0.2 mL
